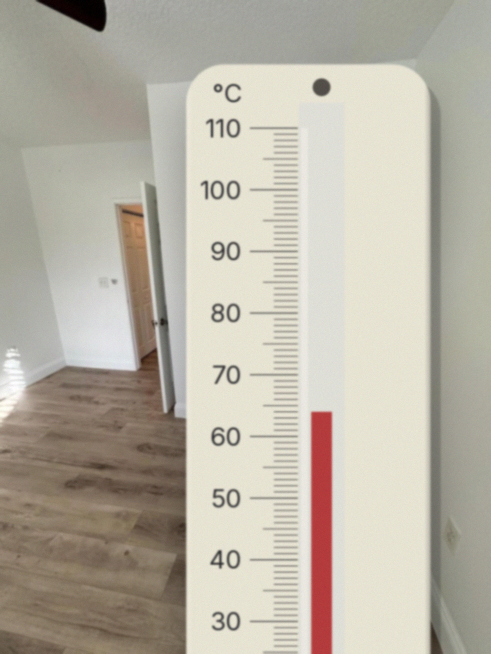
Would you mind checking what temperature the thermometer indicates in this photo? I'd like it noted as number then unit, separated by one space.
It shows 64 °C
